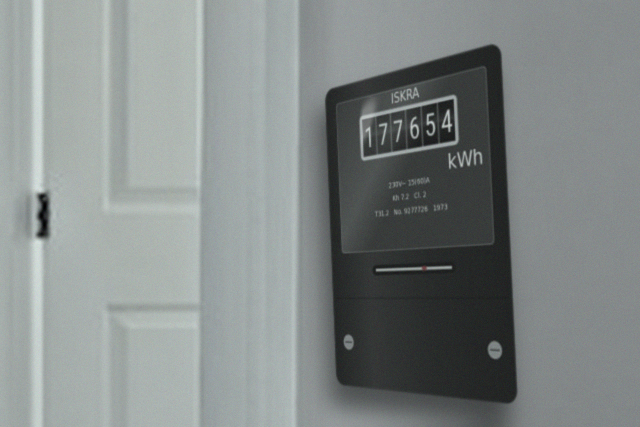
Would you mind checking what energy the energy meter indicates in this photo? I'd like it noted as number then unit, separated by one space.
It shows 177654 kWh
